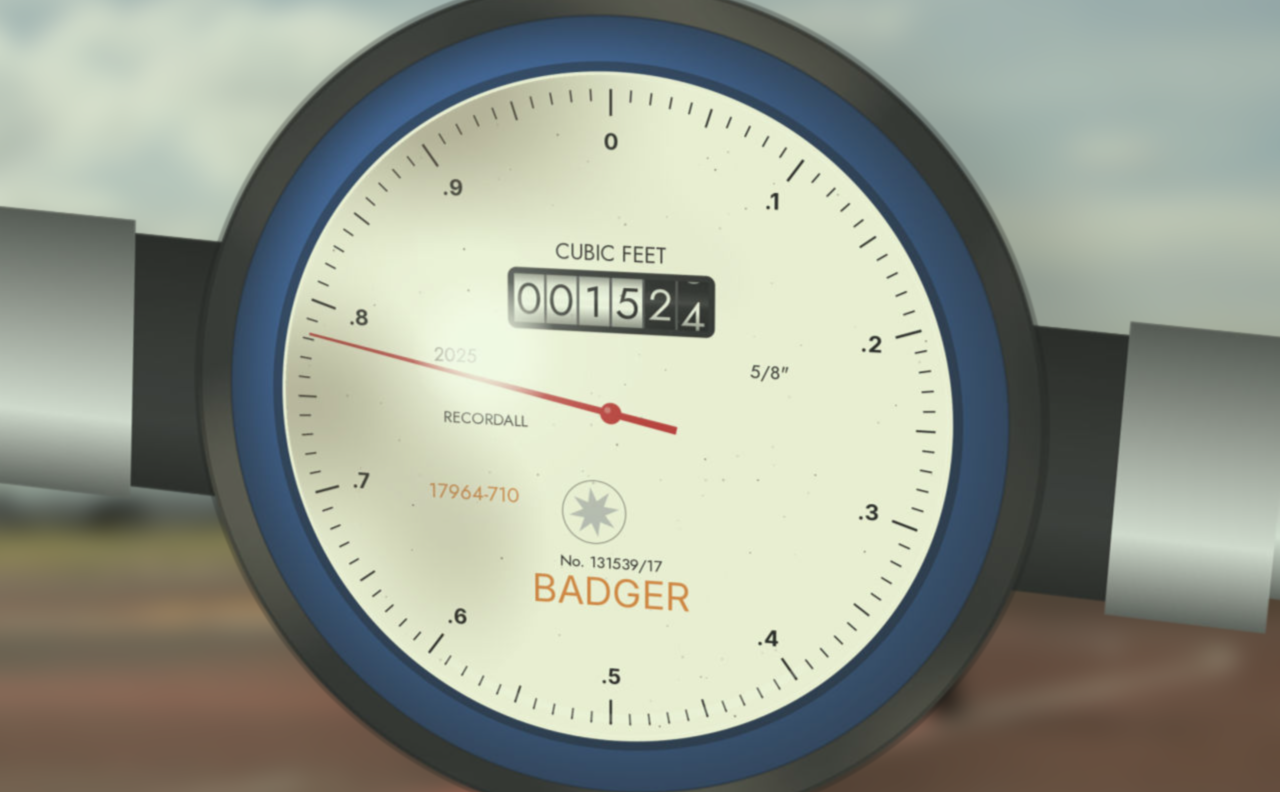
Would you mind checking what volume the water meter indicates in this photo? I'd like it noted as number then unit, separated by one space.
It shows 1523.78 ft³
